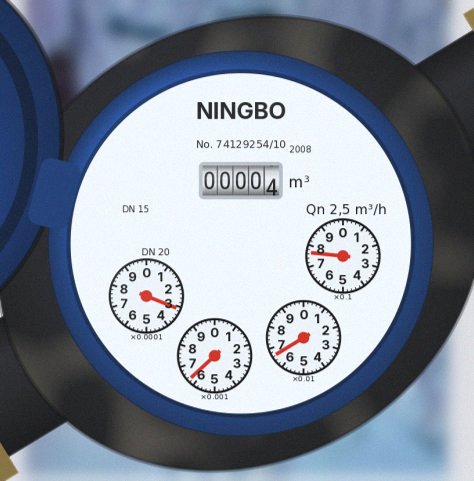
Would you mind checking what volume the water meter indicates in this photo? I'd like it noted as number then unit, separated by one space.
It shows 3.7663 m³
